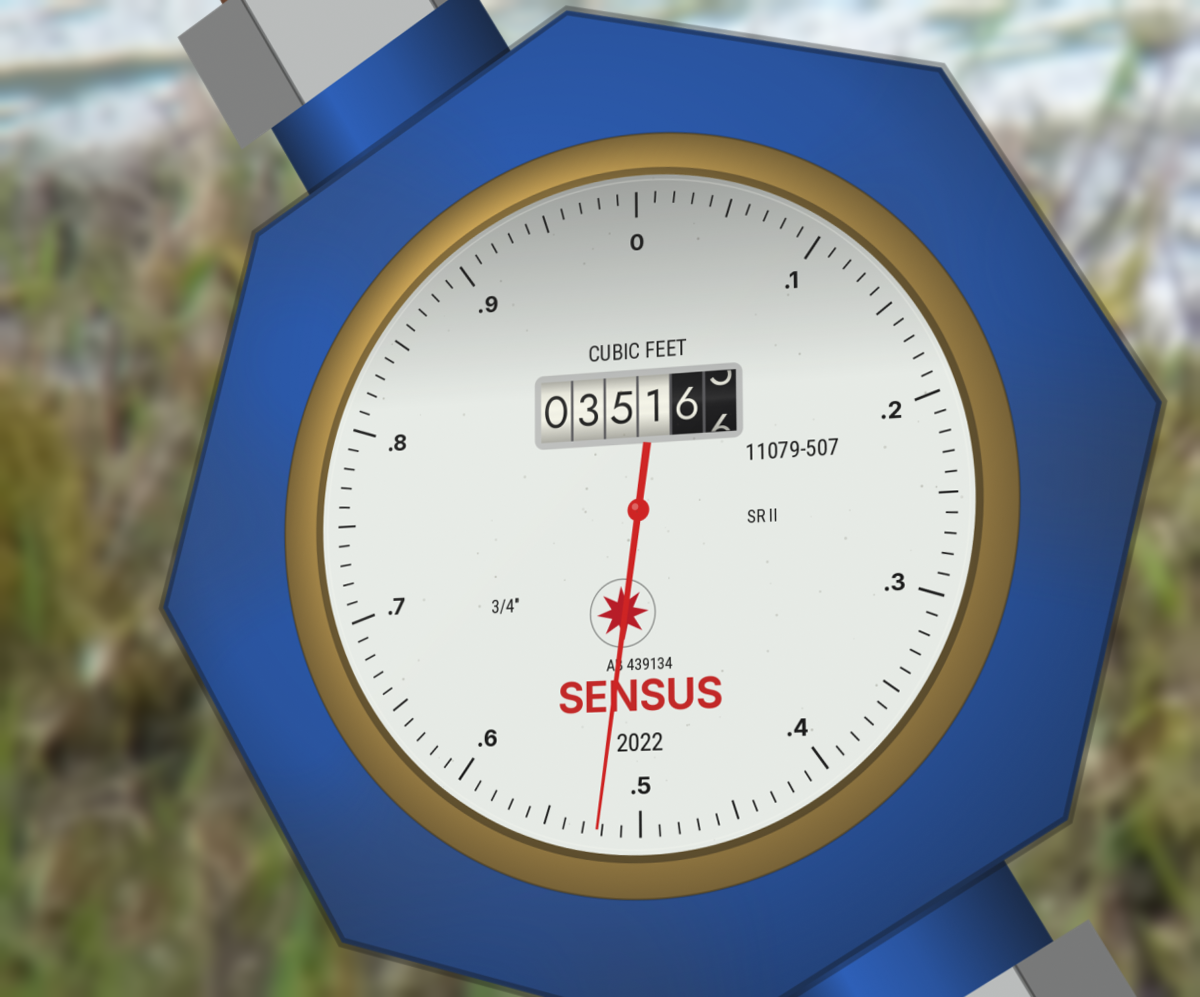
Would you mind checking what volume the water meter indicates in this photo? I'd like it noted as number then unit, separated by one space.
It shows 35165.52 ft³
